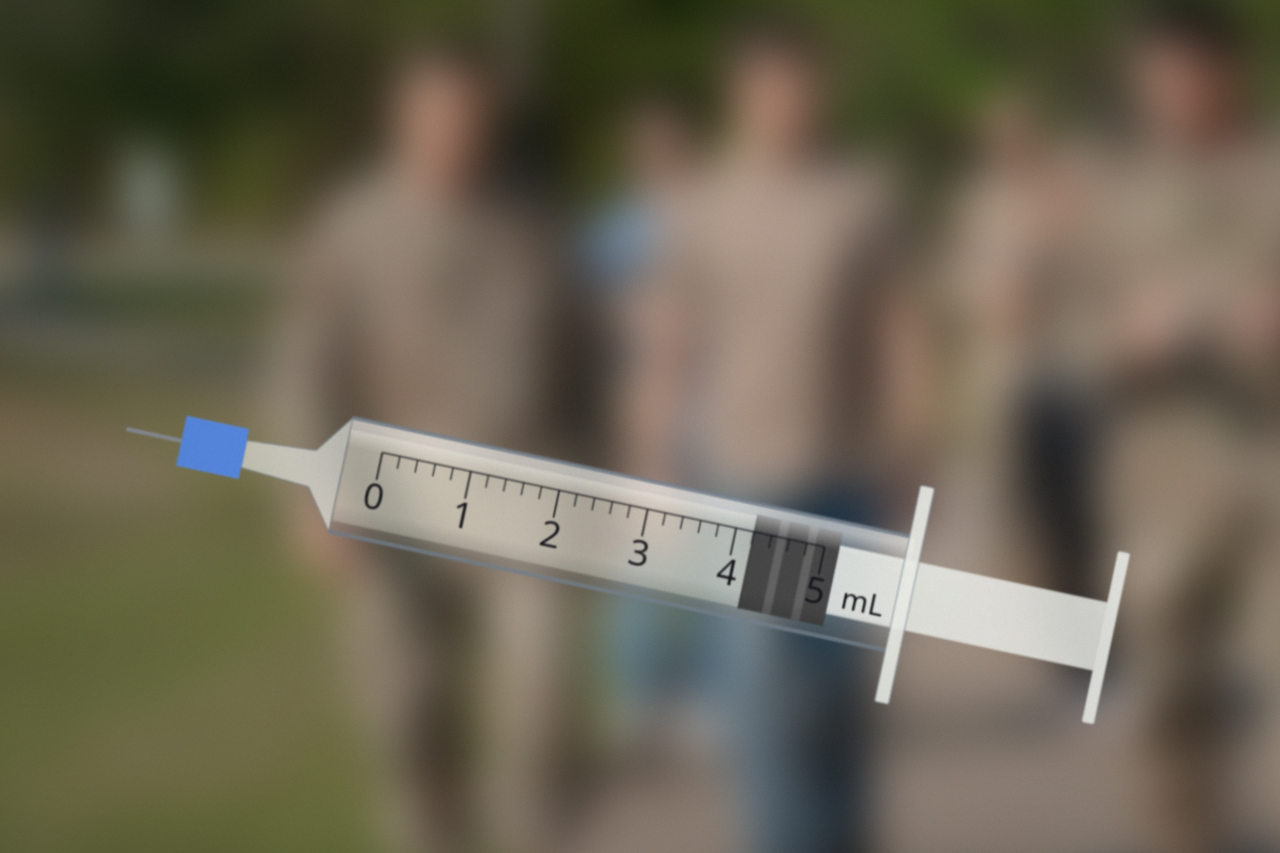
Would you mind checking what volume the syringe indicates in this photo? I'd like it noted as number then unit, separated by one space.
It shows 4.2 mL
